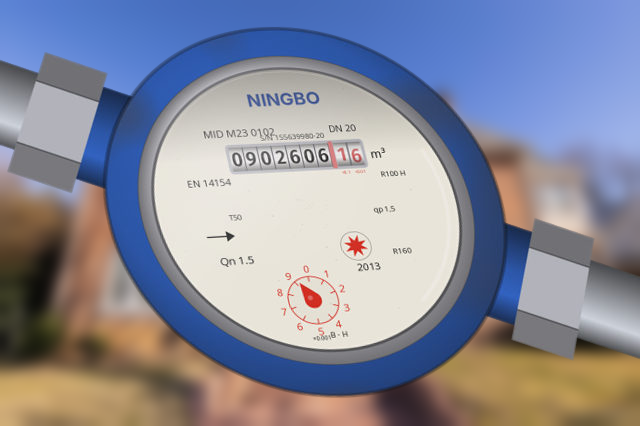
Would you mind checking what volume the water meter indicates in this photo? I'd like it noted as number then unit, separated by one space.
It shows 902606.159 m³
